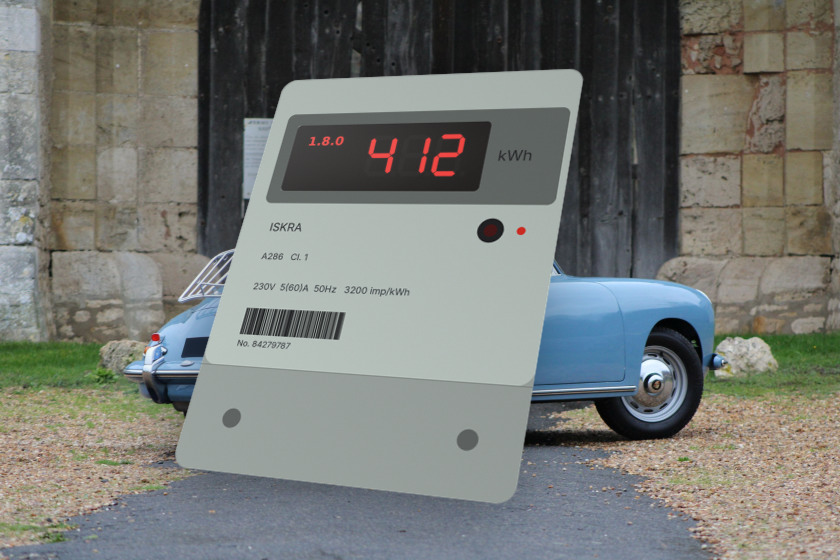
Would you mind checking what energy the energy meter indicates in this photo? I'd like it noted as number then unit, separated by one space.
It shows 412 kWh
